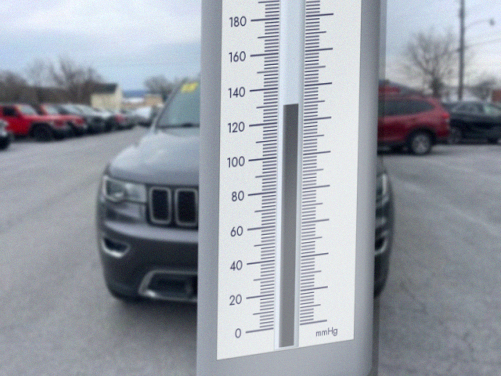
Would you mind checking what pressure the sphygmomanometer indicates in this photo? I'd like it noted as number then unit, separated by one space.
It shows 130 mmHg
